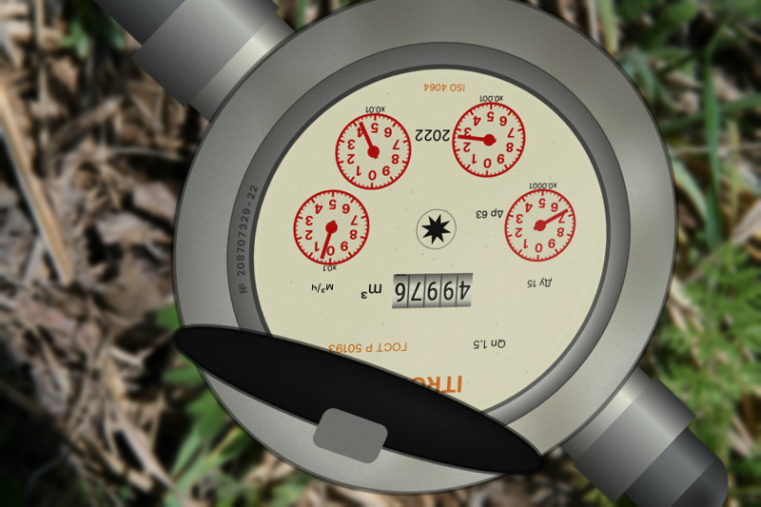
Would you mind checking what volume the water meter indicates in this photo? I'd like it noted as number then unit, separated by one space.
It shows 49976.0426 m³
